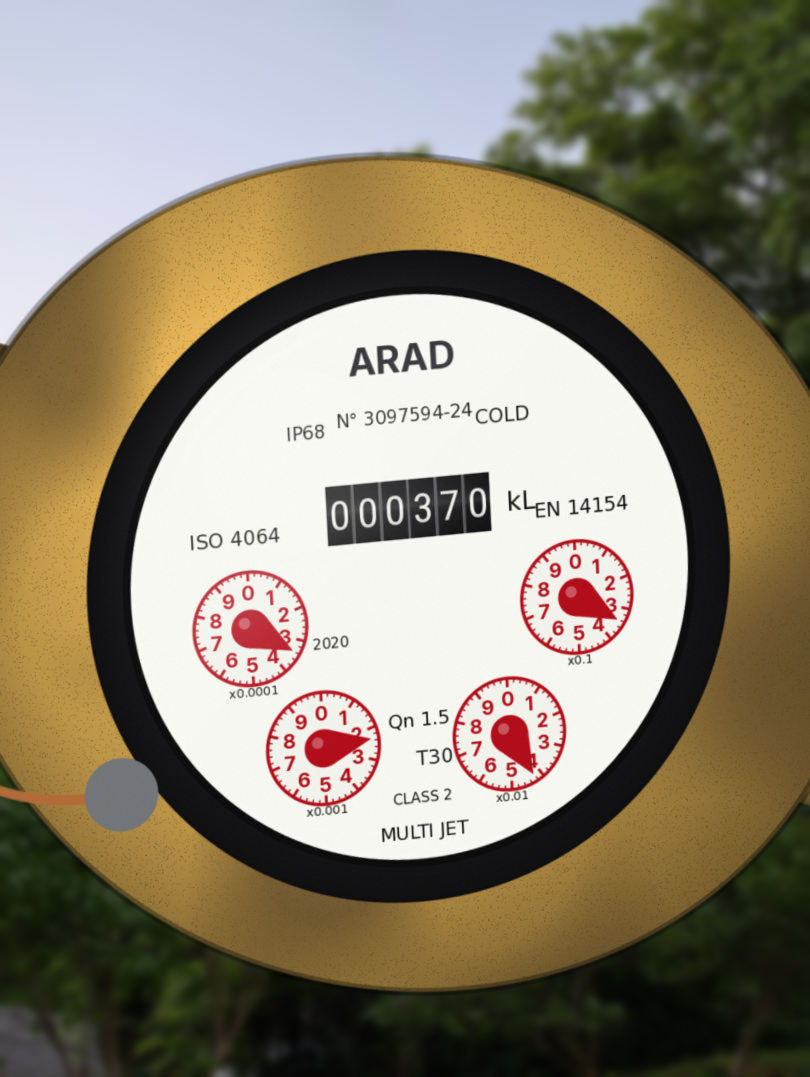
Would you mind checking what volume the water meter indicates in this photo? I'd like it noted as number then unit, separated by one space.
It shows 370.3423 kL
